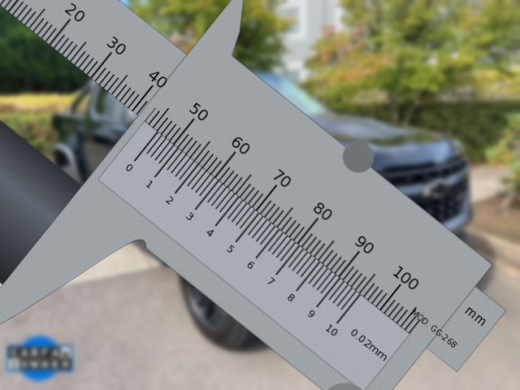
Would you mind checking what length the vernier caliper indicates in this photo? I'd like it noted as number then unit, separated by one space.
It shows 46.2 mm
